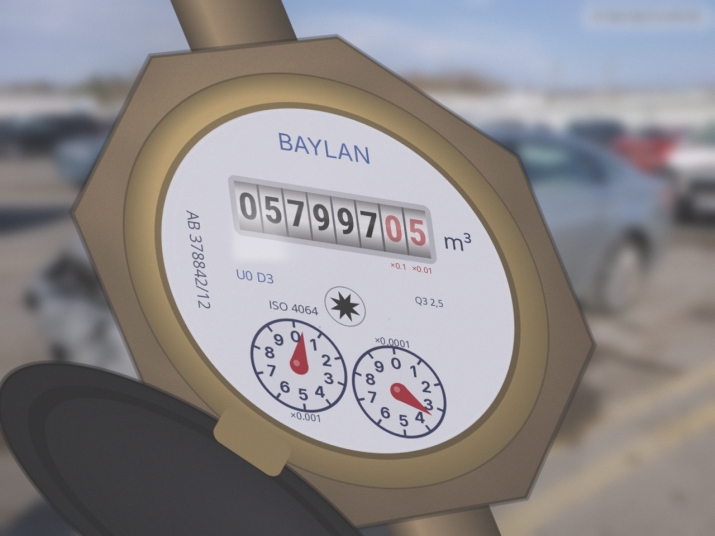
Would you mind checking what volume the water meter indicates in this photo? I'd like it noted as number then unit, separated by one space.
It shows 57997.0503 m³
